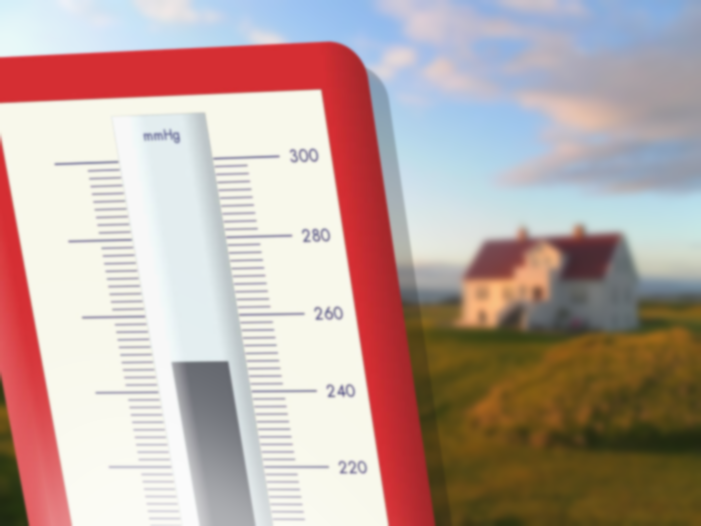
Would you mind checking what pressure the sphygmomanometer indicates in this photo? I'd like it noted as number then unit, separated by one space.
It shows 248 mmHg
